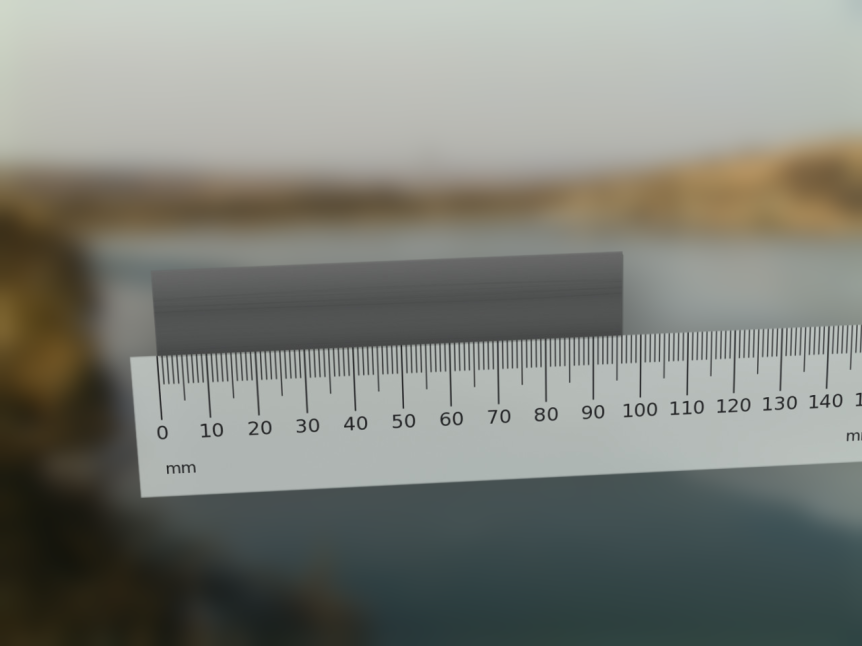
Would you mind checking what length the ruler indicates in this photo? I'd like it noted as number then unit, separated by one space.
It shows 96 mm
